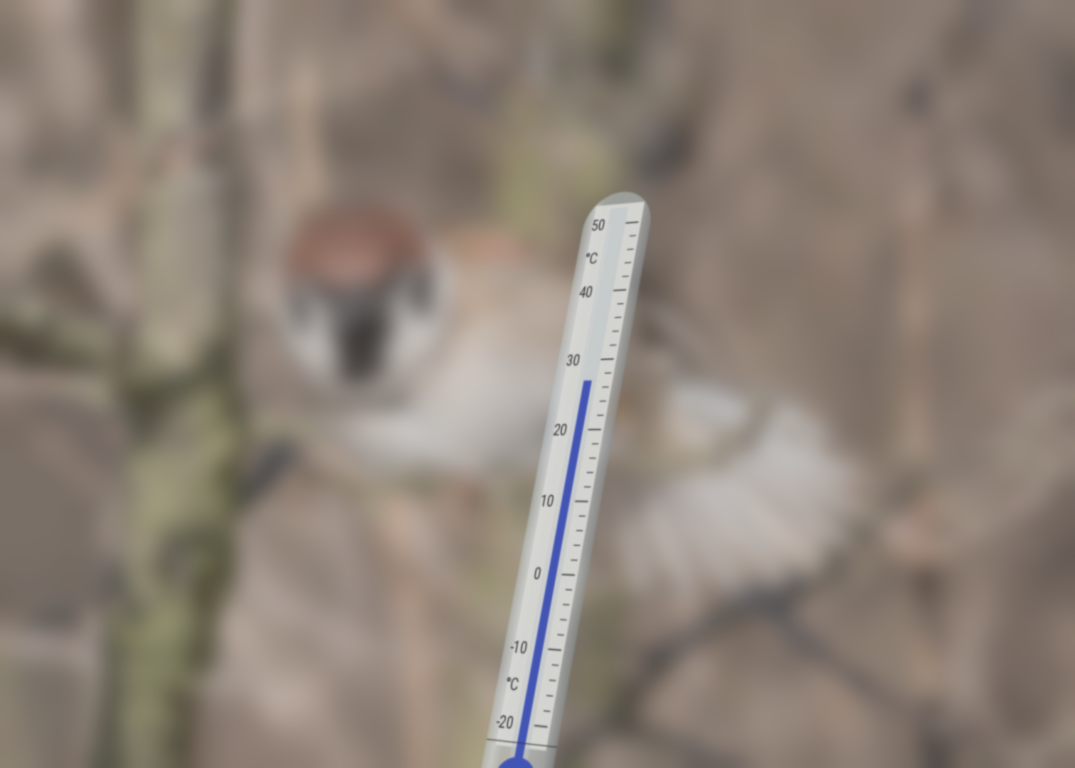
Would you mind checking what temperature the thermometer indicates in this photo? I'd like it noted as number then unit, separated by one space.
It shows 27 °C
